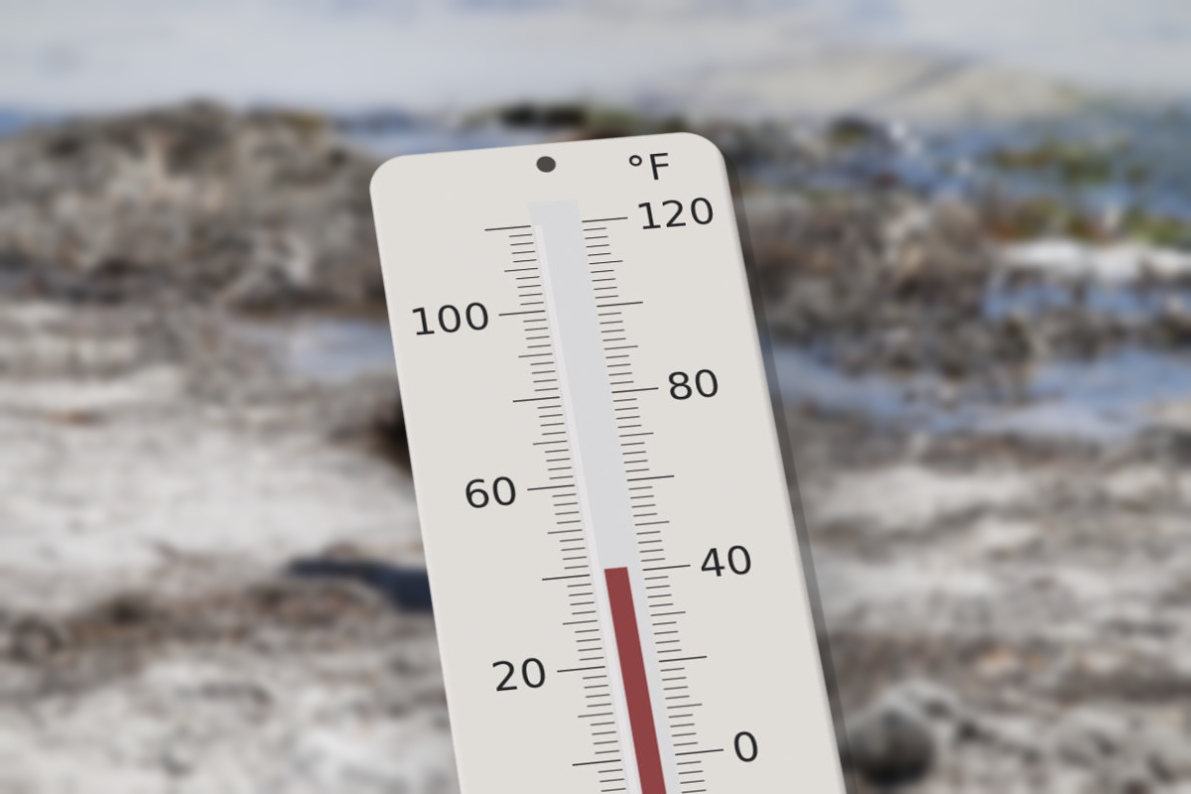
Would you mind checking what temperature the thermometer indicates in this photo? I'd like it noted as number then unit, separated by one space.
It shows 41 °F
